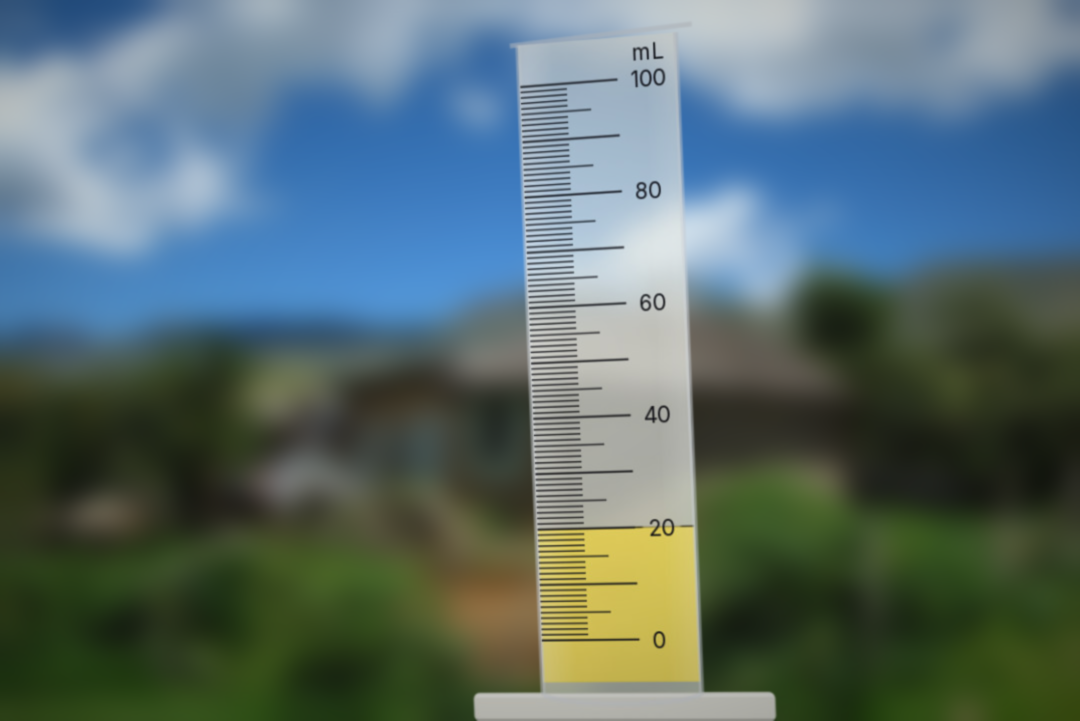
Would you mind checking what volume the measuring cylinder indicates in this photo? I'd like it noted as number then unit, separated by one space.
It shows 20 mL
